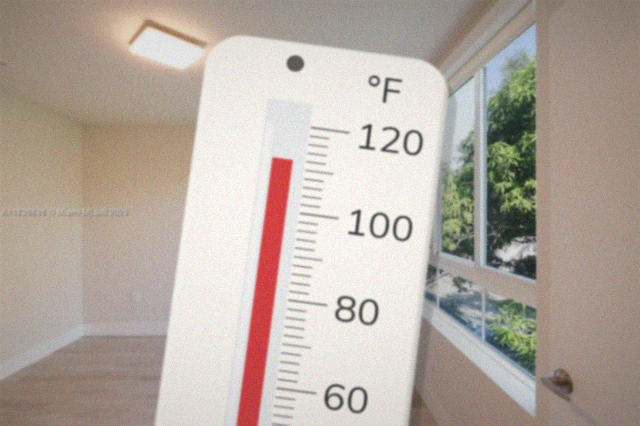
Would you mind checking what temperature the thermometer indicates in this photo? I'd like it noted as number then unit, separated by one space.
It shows 112 °F
